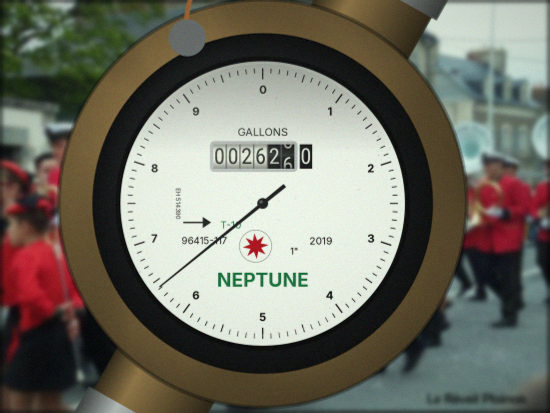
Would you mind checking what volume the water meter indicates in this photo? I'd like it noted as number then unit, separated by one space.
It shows 26256.4 gal
